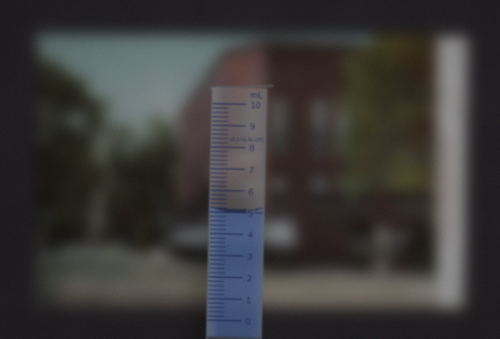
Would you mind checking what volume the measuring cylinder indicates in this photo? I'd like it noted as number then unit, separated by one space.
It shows 5 mL
